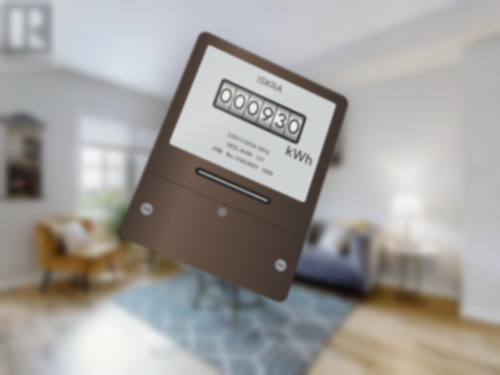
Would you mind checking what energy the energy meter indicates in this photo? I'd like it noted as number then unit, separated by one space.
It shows 930 kWh
